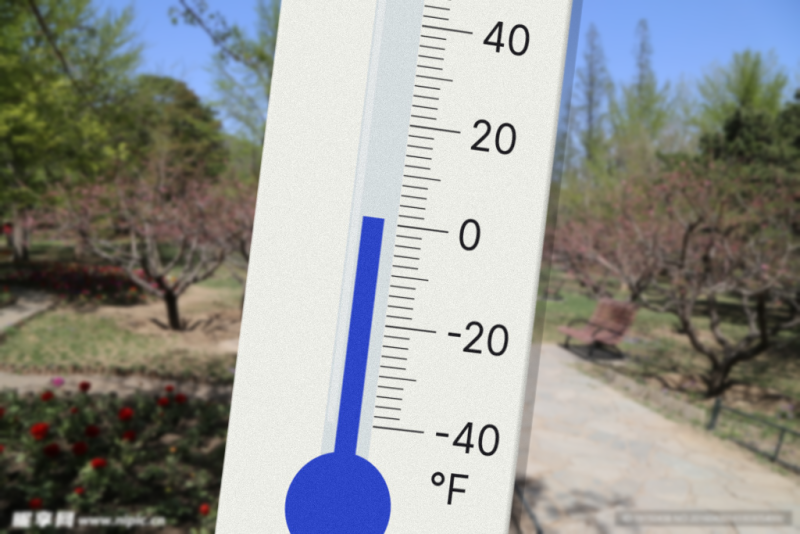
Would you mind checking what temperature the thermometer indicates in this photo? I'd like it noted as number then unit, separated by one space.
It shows 1 °F
